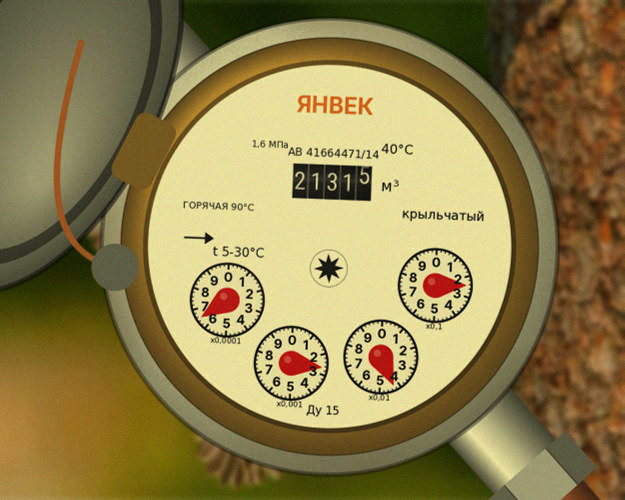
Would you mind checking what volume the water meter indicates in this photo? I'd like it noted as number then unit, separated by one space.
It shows 21315.2426 m³
